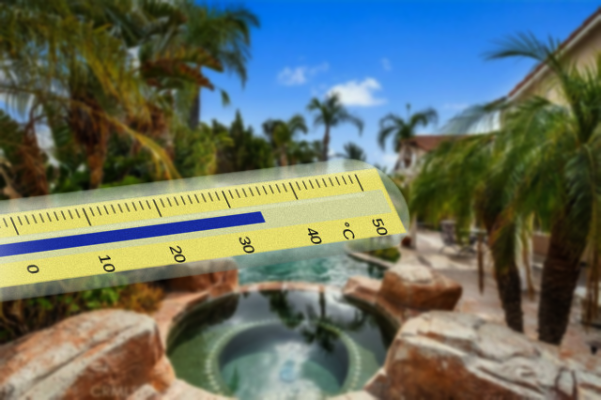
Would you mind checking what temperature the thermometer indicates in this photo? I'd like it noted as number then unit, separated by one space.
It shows 34 °C
